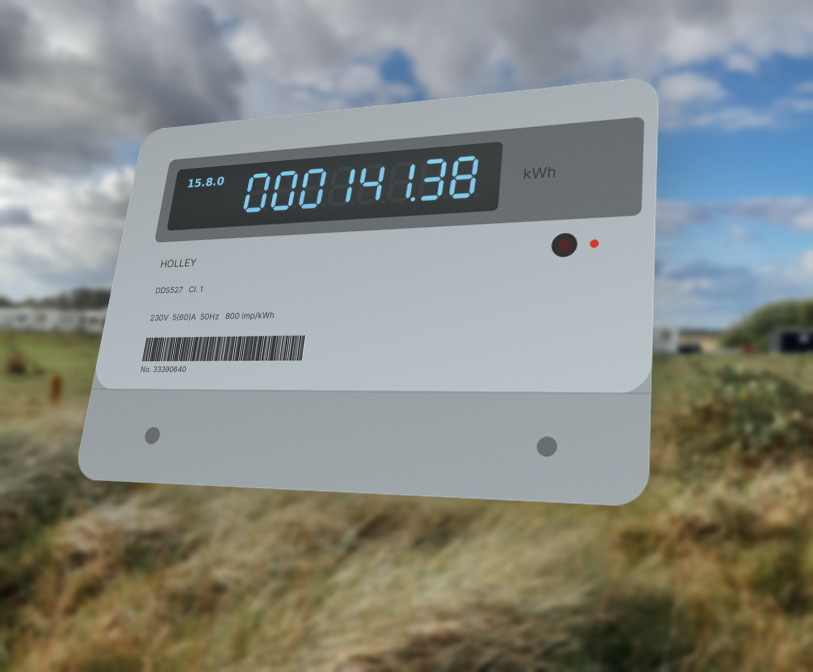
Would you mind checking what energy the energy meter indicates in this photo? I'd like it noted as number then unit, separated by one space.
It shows 141.38 kWh
